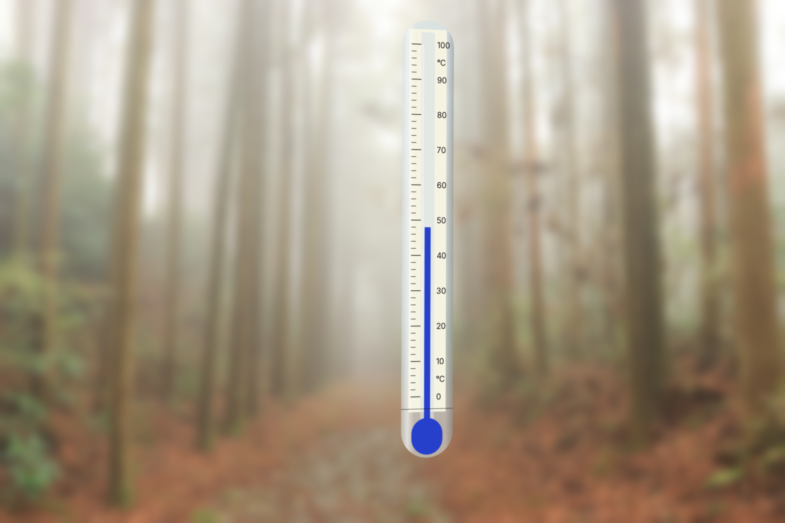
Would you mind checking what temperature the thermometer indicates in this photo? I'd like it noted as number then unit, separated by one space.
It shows 48 °C
